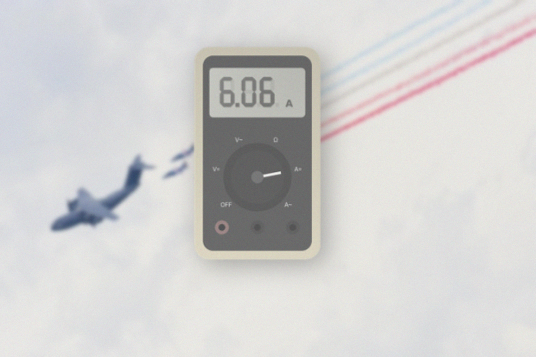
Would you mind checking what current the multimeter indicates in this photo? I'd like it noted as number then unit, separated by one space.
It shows 6.06 A
